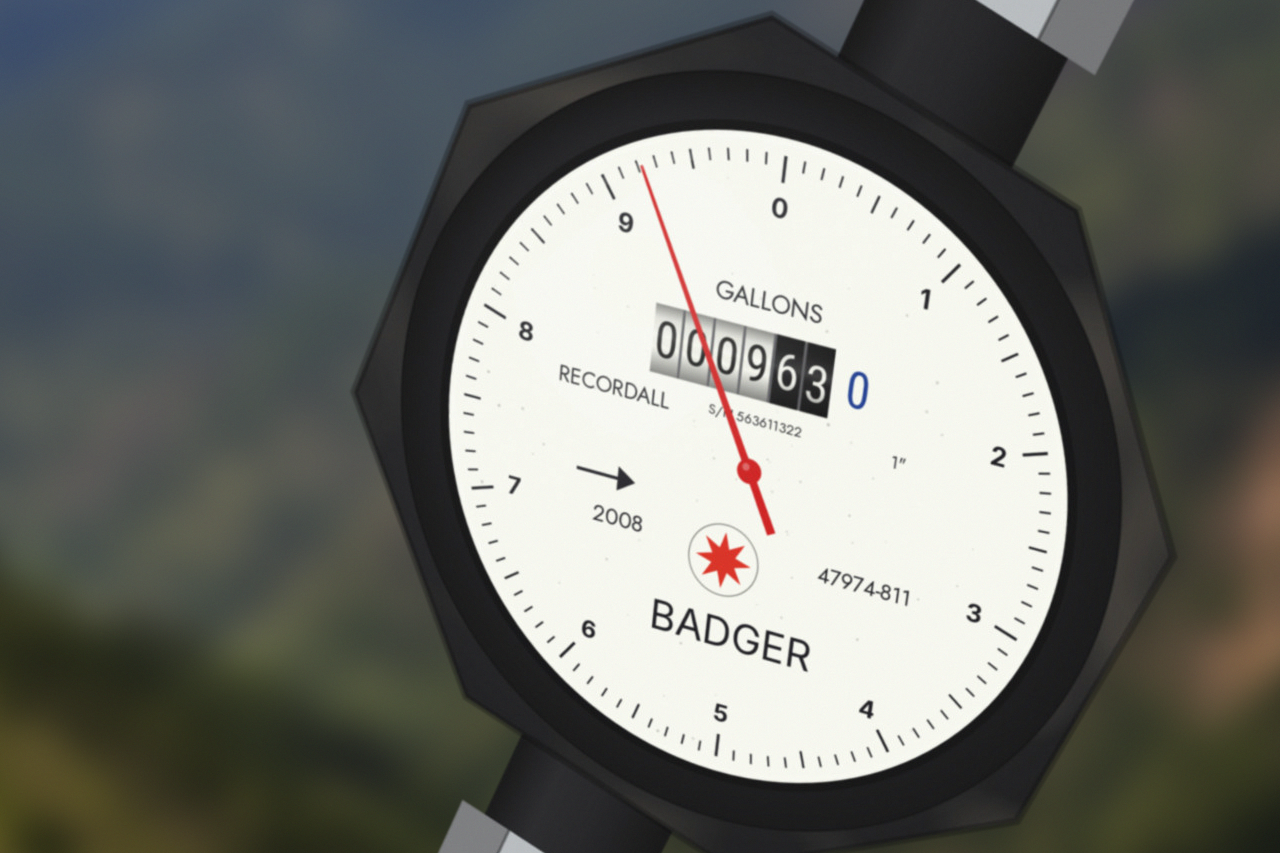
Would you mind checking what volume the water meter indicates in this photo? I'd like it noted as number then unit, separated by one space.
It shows 9629.2 gal
